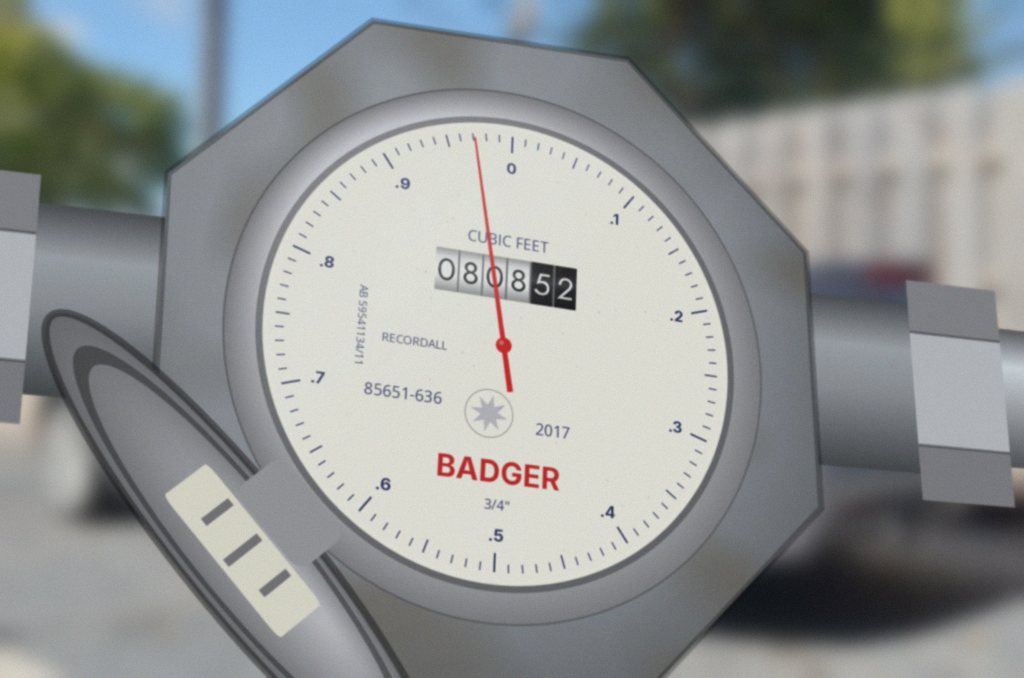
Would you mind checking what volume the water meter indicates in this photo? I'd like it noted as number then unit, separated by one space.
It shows 80851.97 ft³
